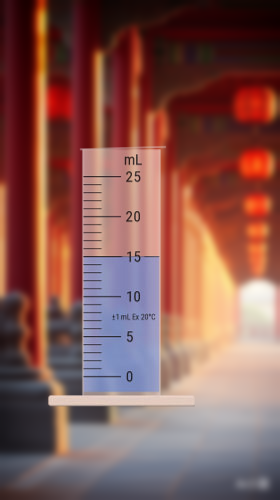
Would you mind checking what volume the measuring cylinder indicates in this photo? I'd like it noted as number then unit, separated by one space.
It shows 15 mL
